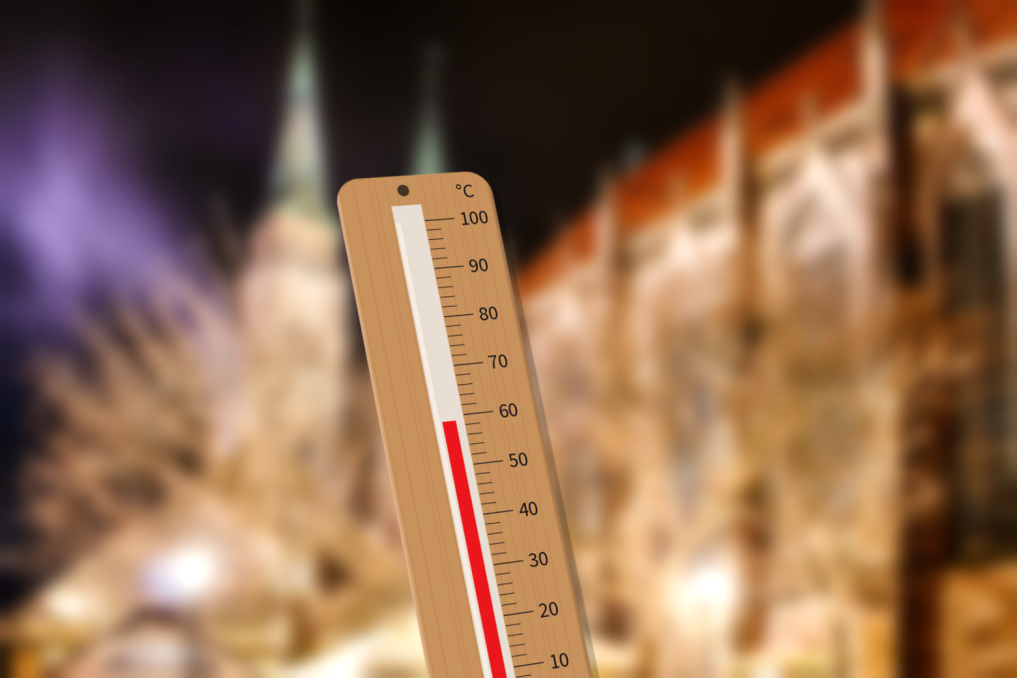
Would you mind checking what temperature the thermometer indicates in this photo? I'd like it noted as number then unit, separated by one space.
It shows 59 °C
